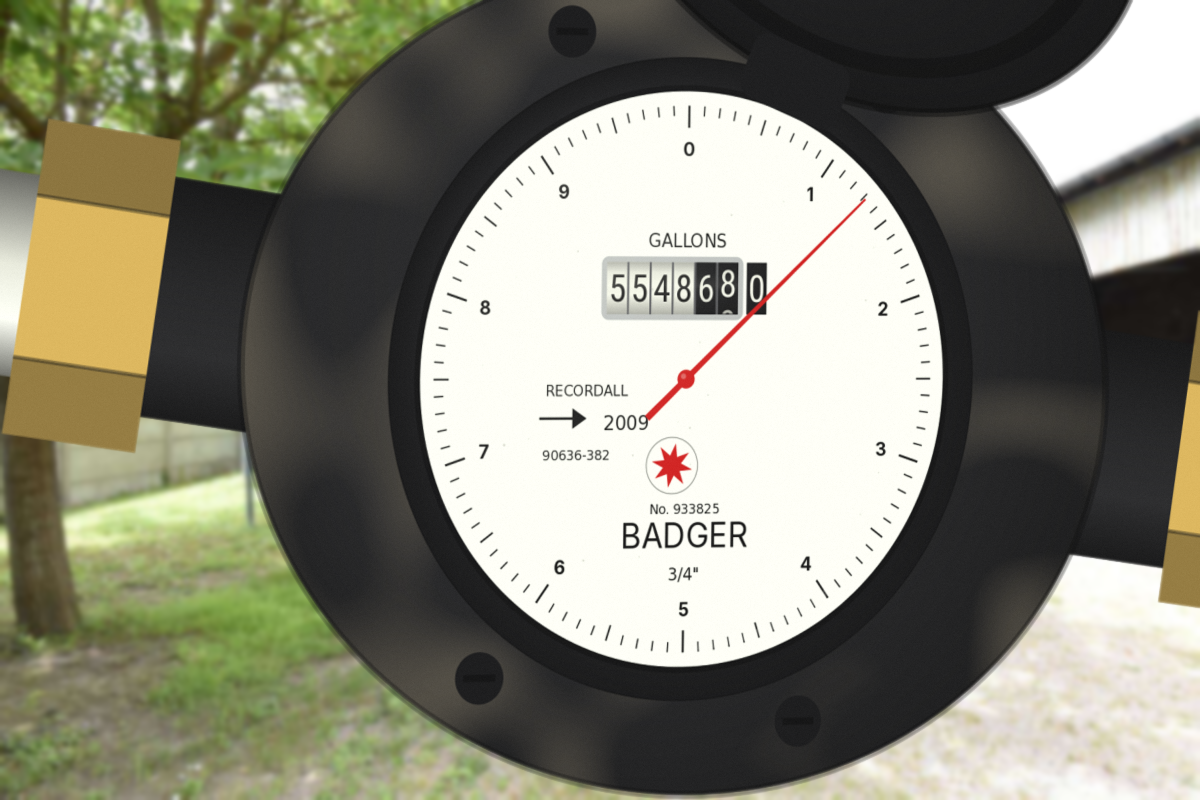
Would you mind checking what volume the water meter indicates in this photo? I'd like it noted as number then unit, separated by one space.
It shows 5548681.3 gal
